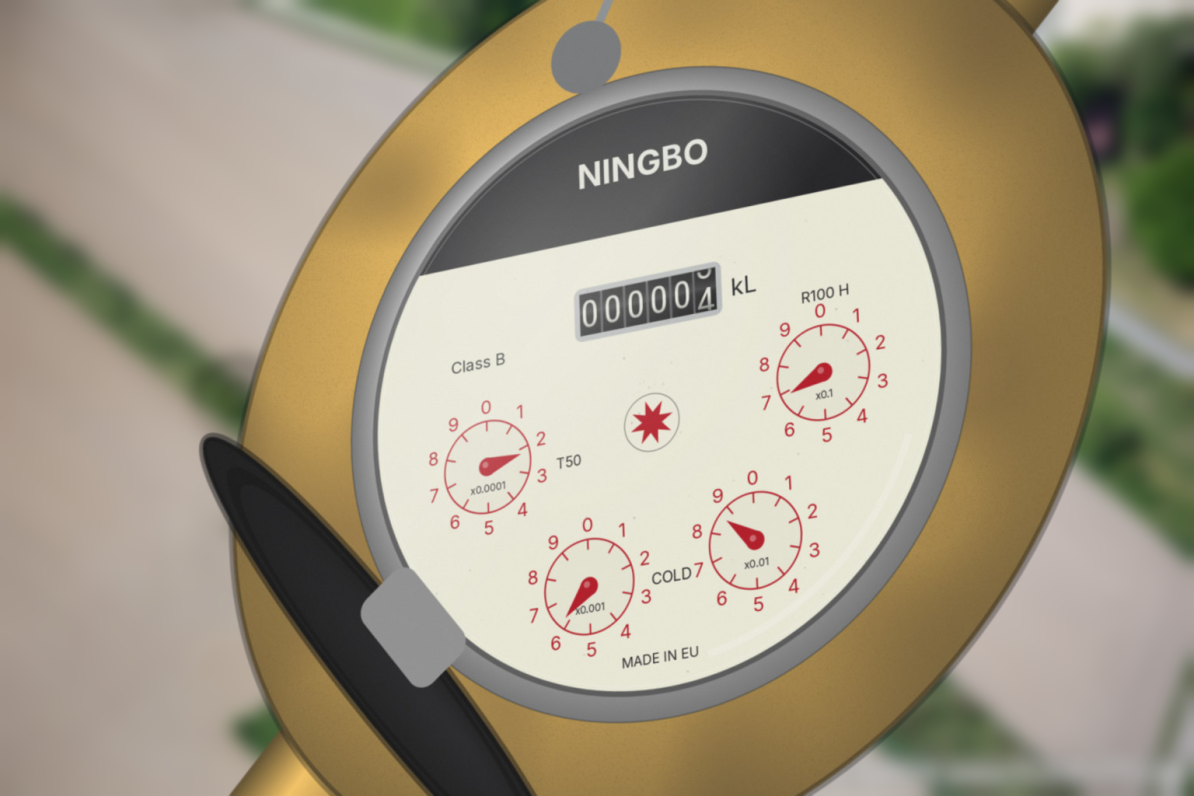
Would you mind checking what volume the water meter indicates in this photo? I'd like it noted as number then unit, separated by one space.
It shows 3.6862 kL
